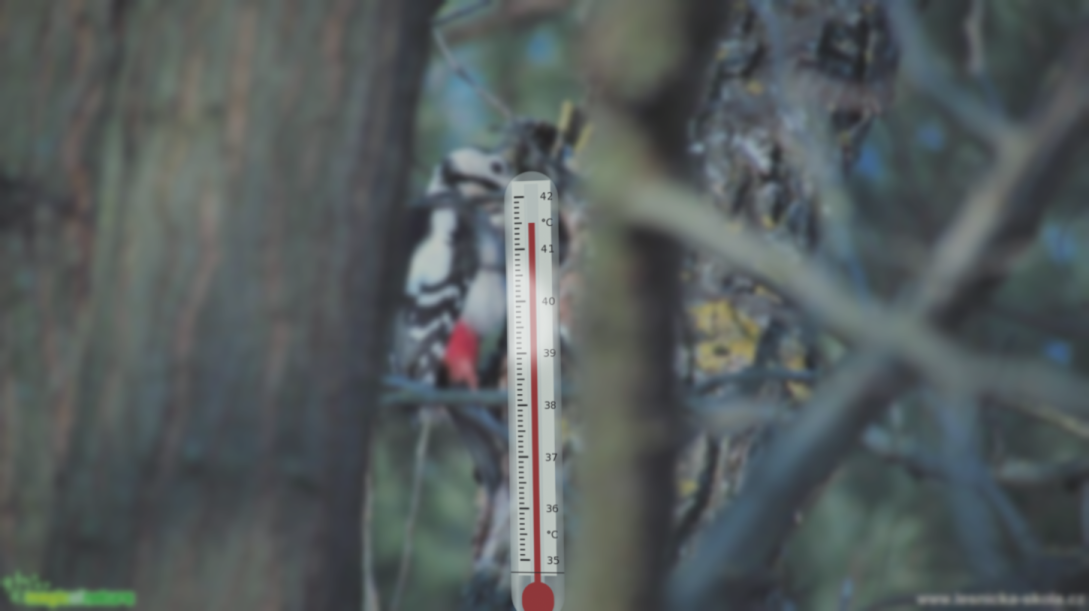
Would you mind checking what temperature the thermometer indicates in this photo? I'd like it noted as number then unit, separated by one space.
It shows 41.5 °C
